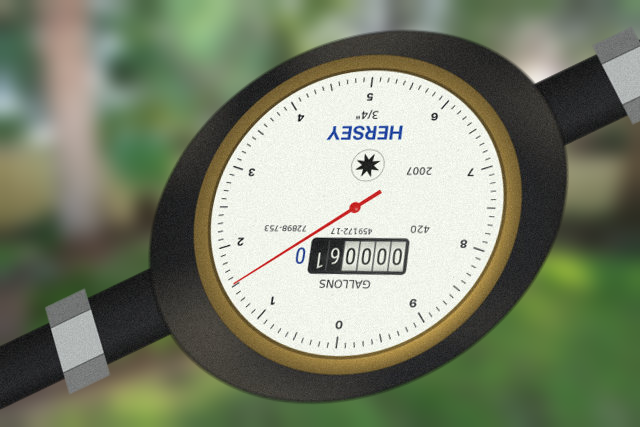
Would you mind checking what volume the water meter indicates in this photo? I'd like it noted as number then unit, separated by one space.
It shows 611.5 gal
